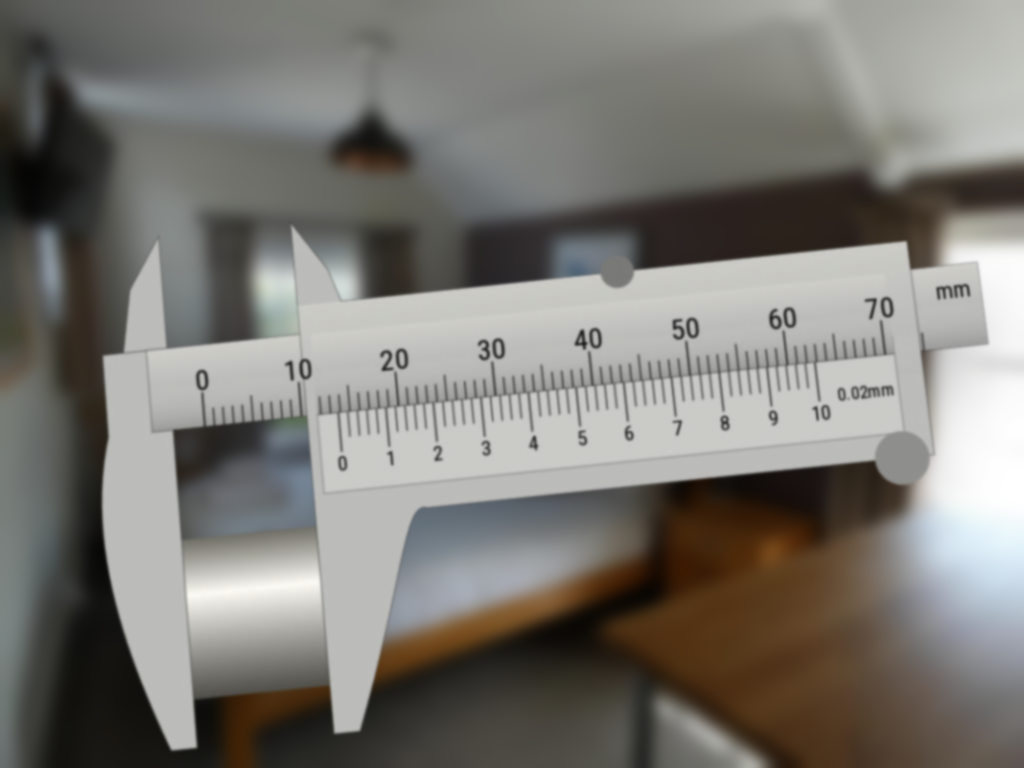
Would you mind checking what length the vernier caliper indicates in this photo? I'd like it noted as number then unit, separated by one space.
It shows 13.8 mm
